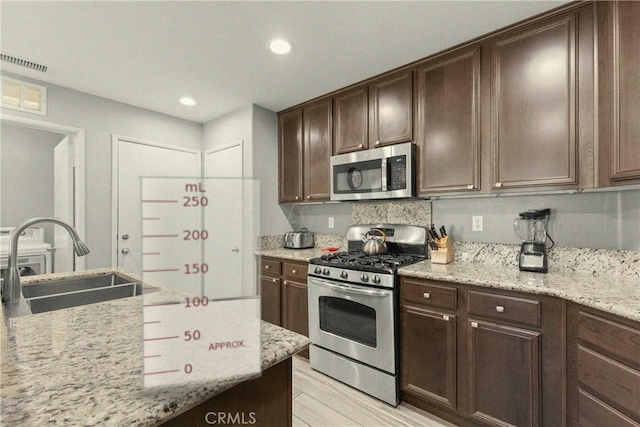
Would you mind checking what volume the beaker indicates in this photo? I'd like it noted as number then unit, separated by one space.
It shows 100 mL
